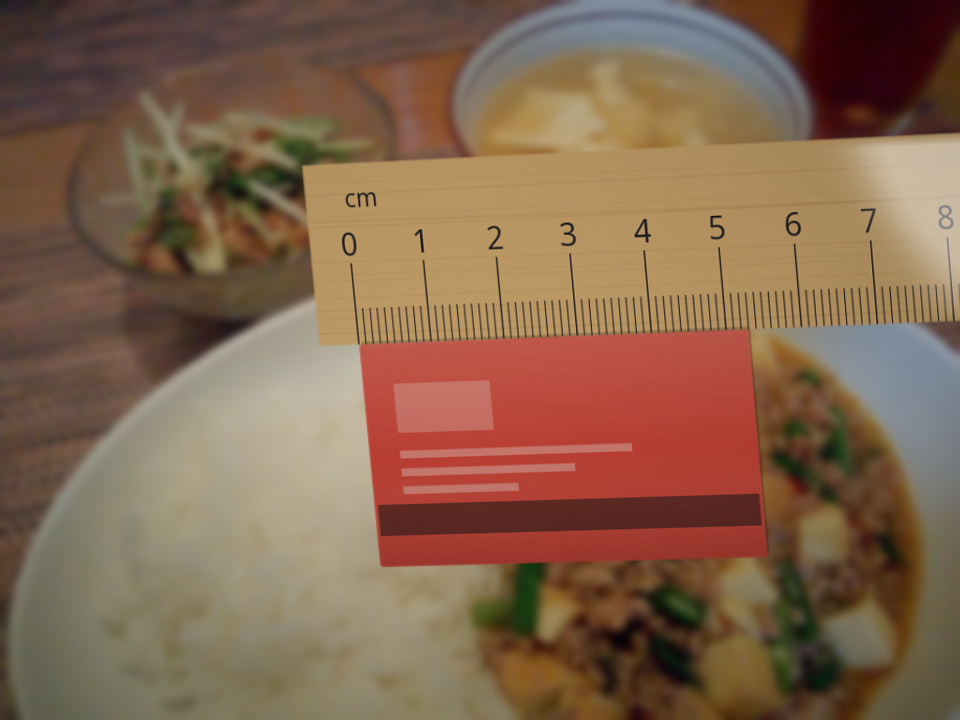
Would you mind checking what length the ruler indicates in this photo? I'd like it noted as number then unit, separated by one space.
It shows 5.3 cm
